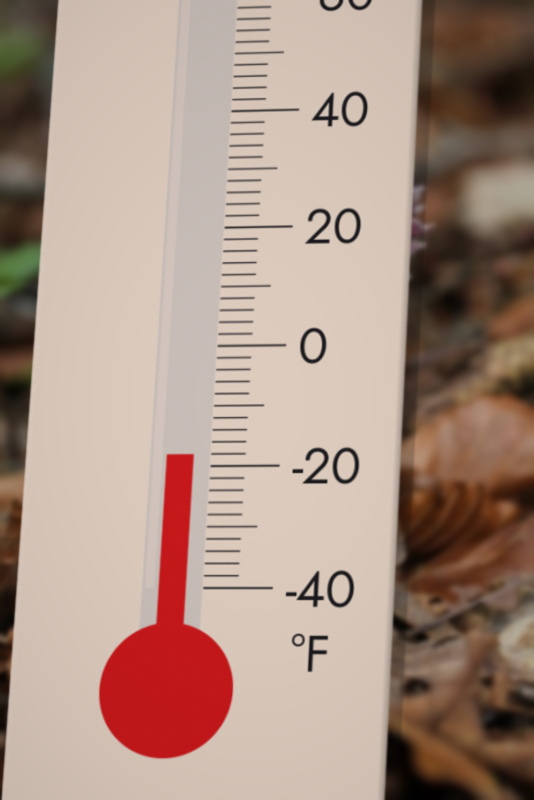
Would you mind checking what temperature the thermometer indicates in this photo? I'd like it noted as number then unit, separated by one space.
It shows -18 °F
